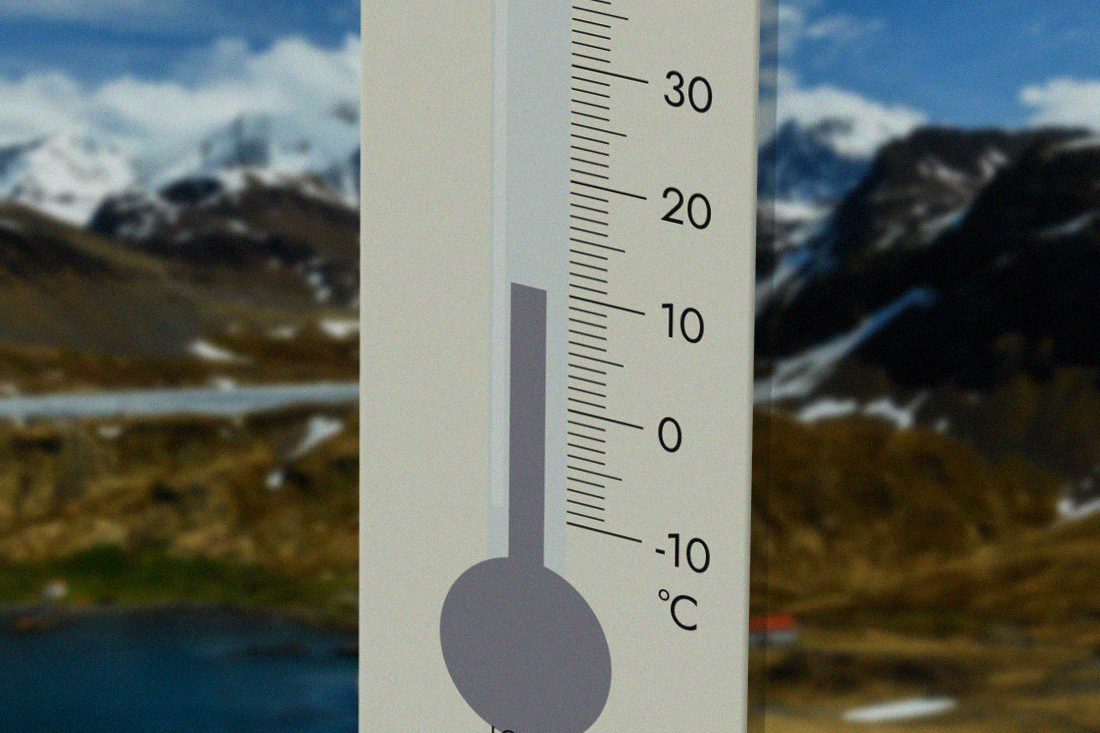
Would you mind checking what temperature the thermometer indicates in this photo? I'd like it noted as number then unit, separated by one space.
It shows 10 °C
